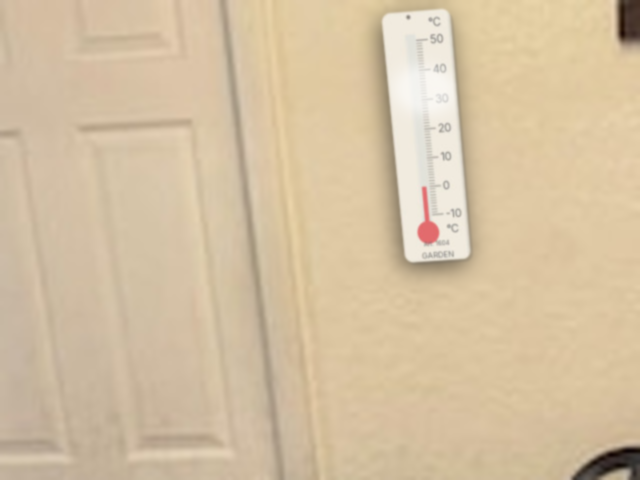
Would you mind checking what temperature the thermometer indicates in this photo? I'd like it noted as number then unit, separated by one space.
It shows 0 °C
